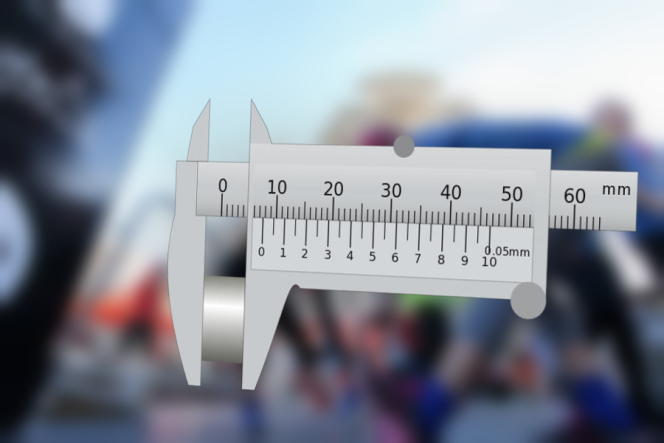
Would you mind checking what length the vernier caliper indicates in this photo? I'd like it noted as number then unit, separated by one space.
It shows 7.6 mm
